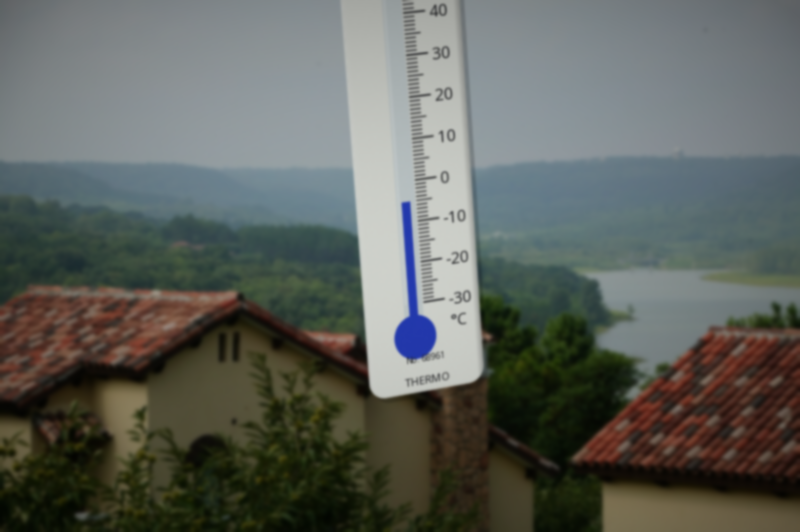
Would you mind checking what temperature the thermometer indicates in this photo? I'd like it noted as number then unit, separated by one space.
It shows -5 °C
